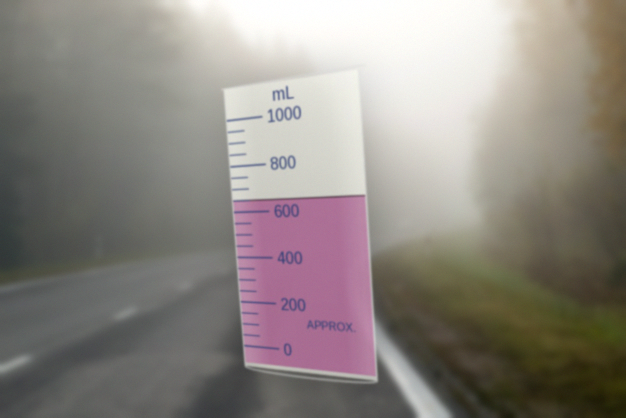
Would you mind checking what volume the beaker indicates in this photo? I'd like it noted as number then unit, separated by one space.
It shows 650 mL
